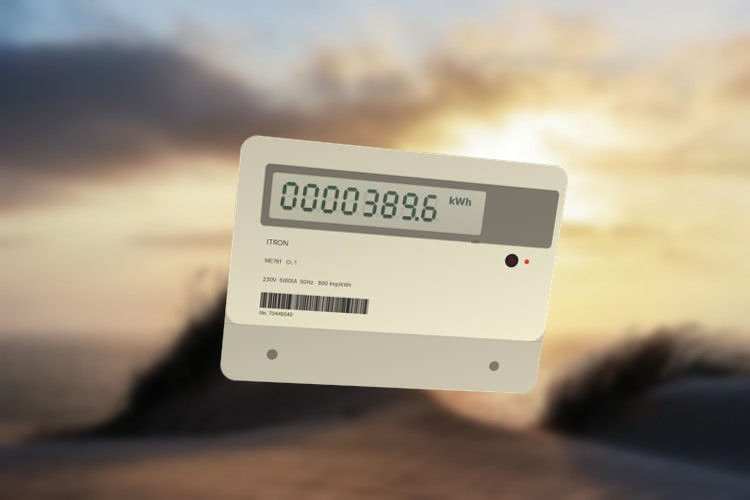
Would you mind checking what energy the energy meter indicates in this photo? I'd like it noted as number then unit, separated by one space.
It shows 389.6 kWh
